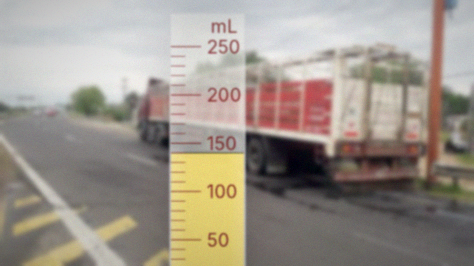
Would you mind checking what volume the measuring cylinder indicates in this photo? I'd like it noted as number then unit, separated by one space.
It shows 140 mL
